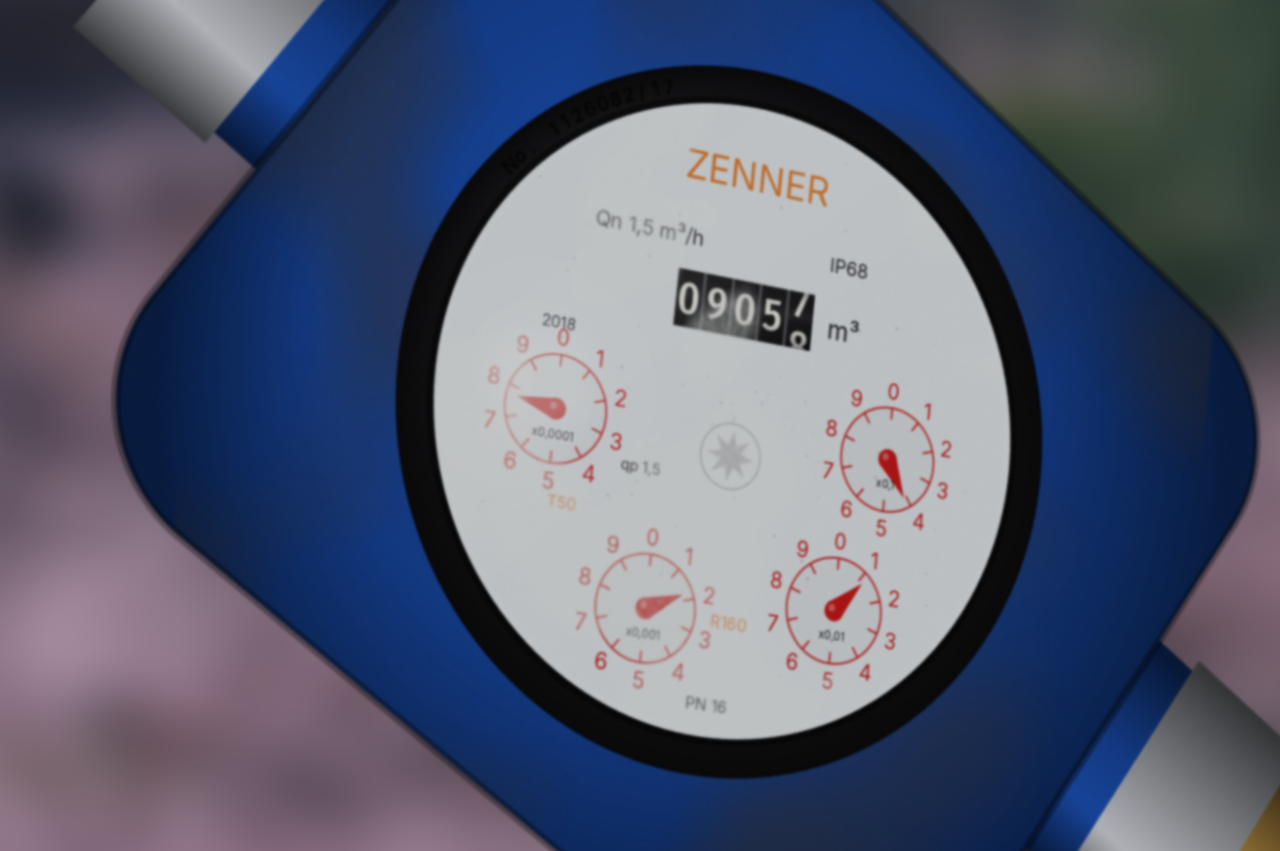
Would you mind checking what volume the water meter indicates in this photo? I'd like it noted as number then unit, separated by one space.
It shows 9057.4117 m³
